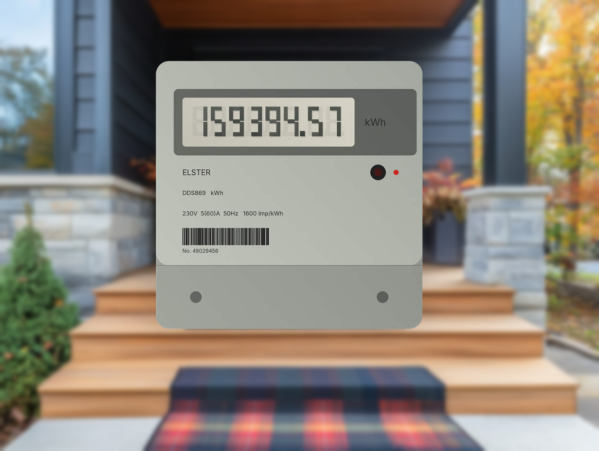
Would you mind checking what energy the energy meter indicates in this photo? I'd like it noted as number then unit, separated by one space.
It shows 159394.57 kWh
